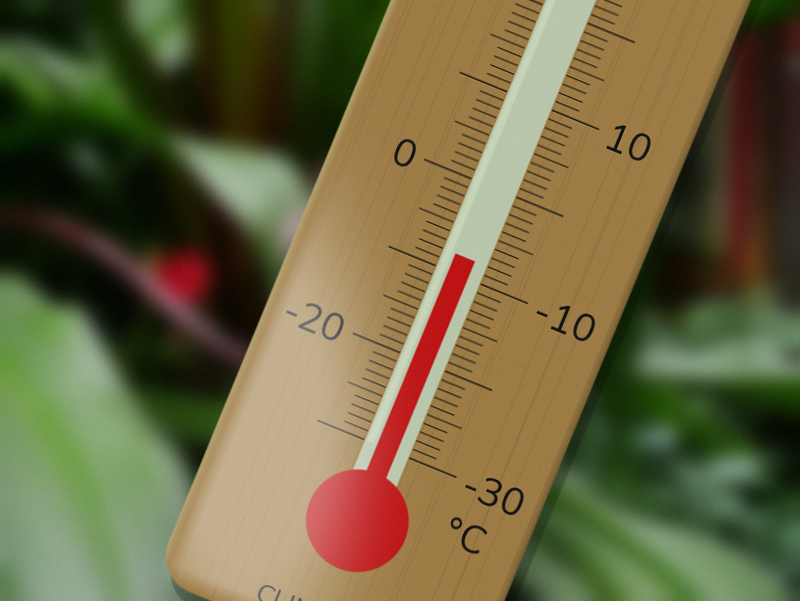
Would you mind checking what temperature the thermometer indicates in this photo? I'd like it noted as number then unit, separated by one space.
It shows -8 °C
